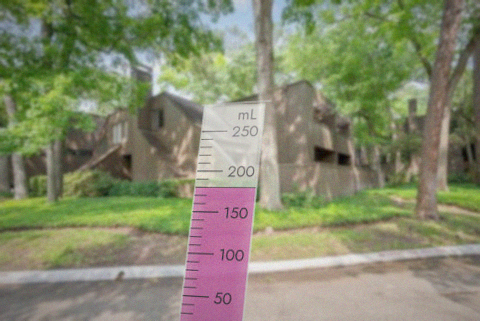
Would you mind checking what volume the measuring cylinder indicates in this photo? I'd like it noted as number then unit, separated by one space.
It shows 180 mL
